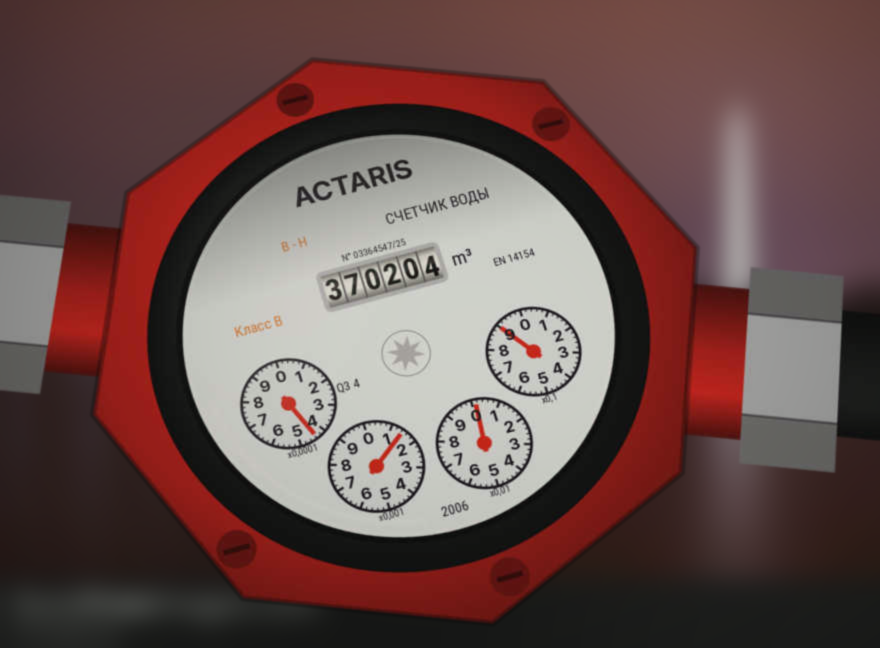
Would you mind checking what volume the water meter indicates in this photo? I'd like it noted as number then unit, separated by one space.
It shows 370203.9014 m³
